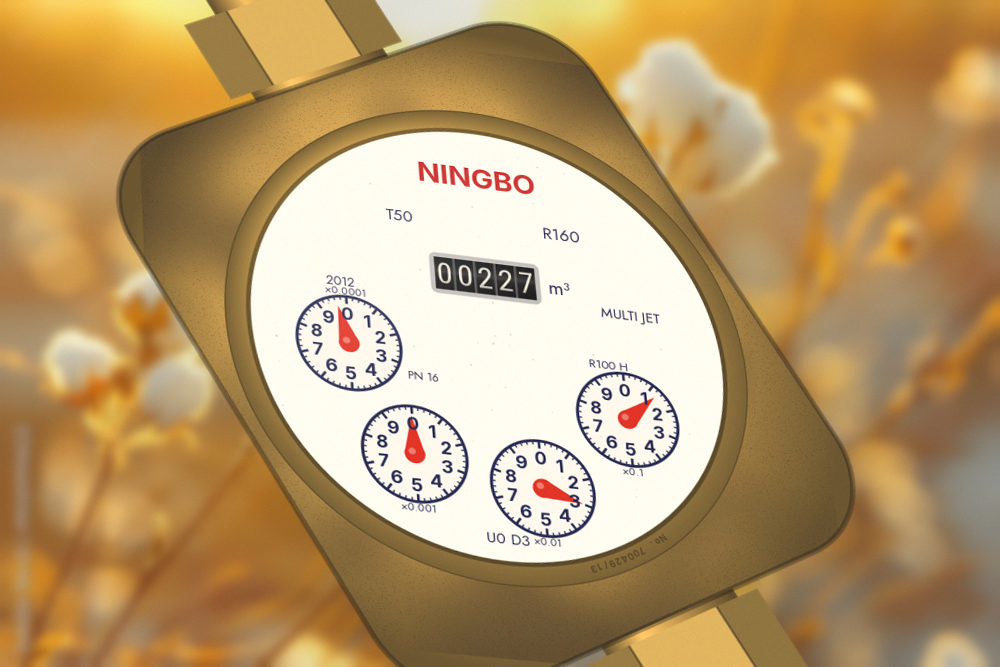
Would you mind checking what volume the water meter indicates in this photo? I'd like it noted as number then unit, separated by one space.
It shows 227.1299 m³
